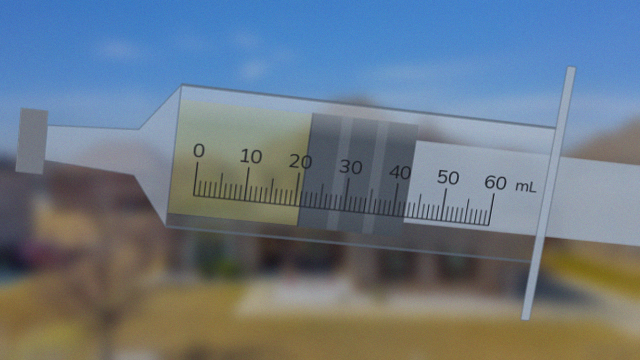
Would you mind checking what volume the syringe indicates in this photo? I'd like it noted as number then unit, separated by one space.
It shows 21 mL
